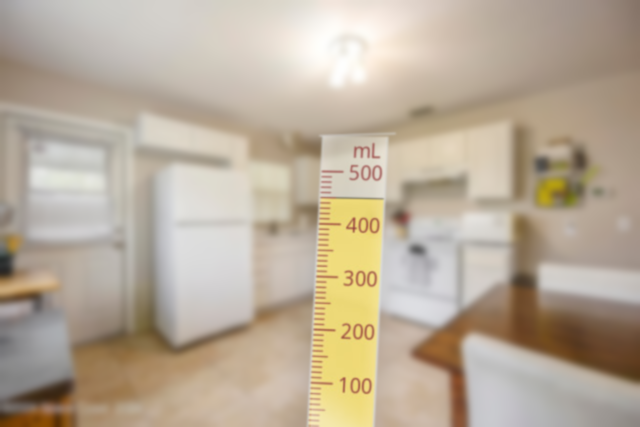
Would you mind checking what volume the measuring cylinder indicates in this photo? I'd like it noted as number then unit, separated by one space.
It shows 450 mL
